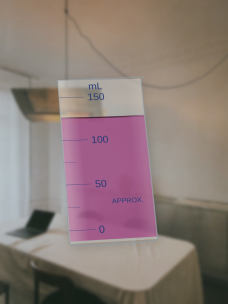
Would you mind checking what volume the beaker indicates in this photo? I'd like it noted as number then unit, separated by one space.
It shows 125 mL
